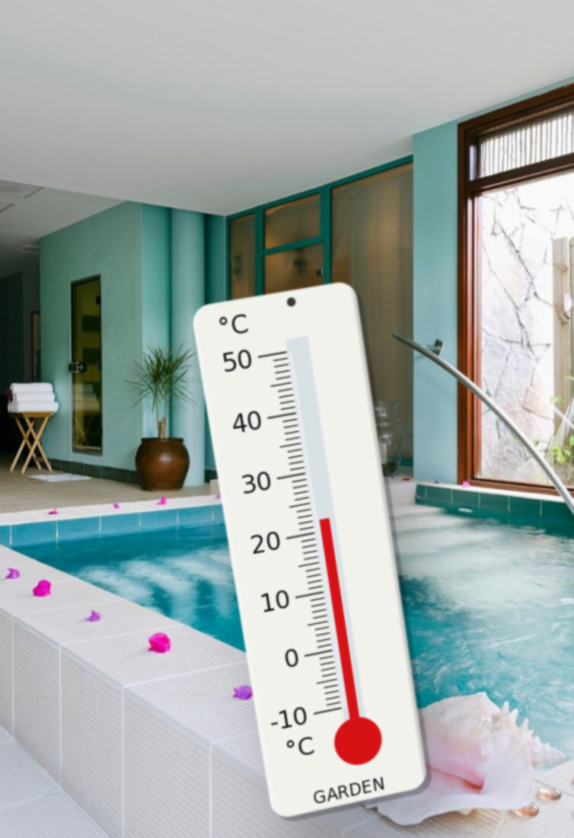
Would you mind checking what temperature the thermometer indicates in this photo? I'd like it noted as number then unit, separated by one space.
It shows 22 °C
